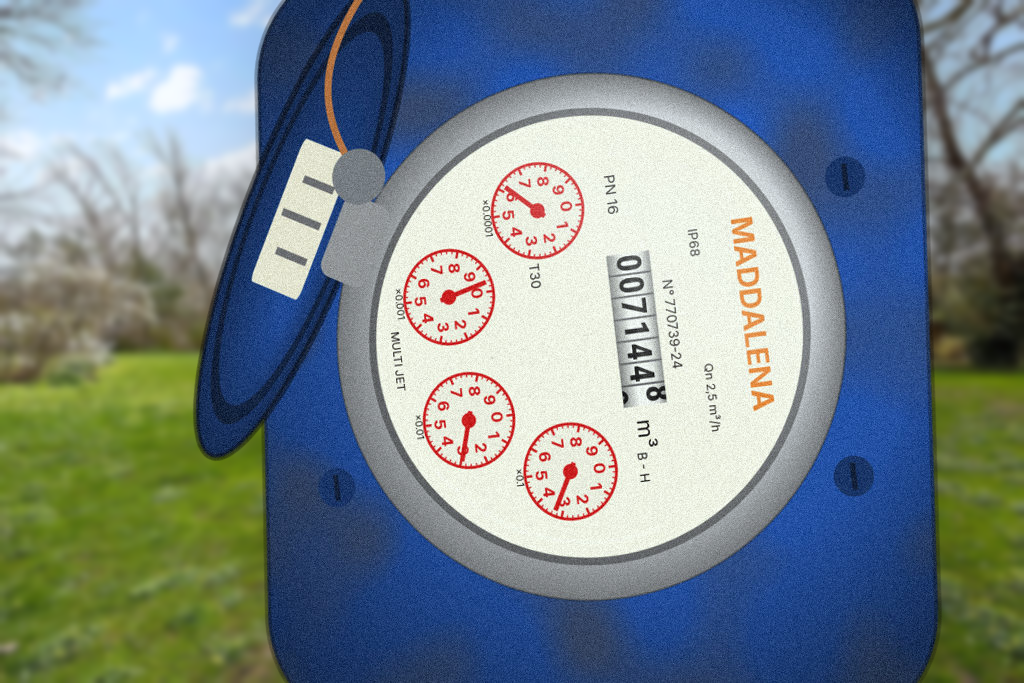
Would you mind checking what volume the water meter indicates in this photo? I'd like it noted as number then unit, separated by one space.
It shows 71448.3296 m³
